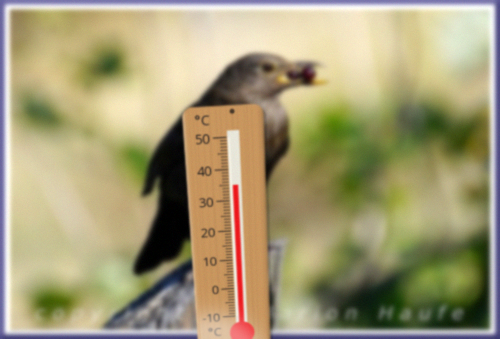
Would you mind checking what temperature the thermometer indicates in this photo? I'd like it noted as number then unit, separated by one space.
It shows 35 °C
